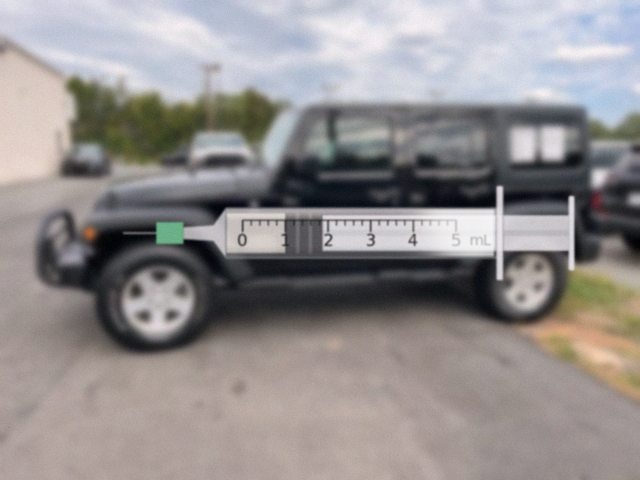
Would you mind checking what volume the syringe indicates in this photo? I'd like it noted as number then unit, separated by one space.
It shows 1 mL
